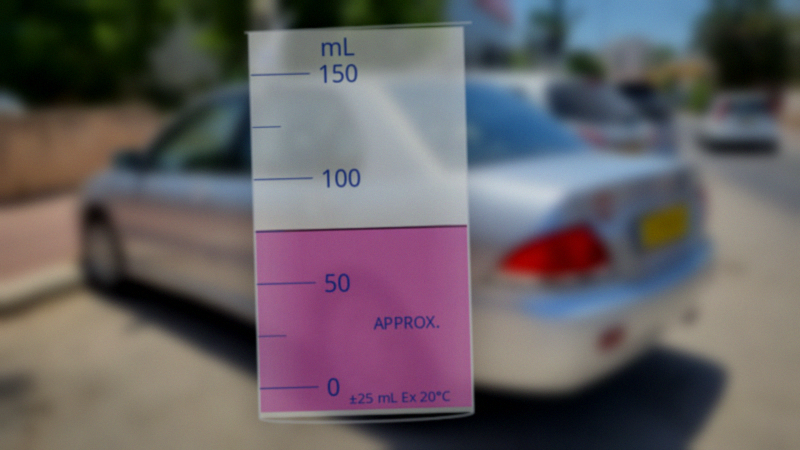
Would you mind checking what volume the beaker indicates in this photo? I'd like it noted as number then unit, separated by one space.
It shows 75 mL
